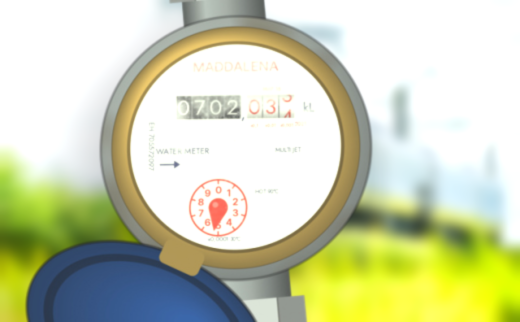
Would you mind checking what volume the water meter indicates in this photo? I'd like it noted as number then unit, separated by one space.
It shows 702.0335 kL
